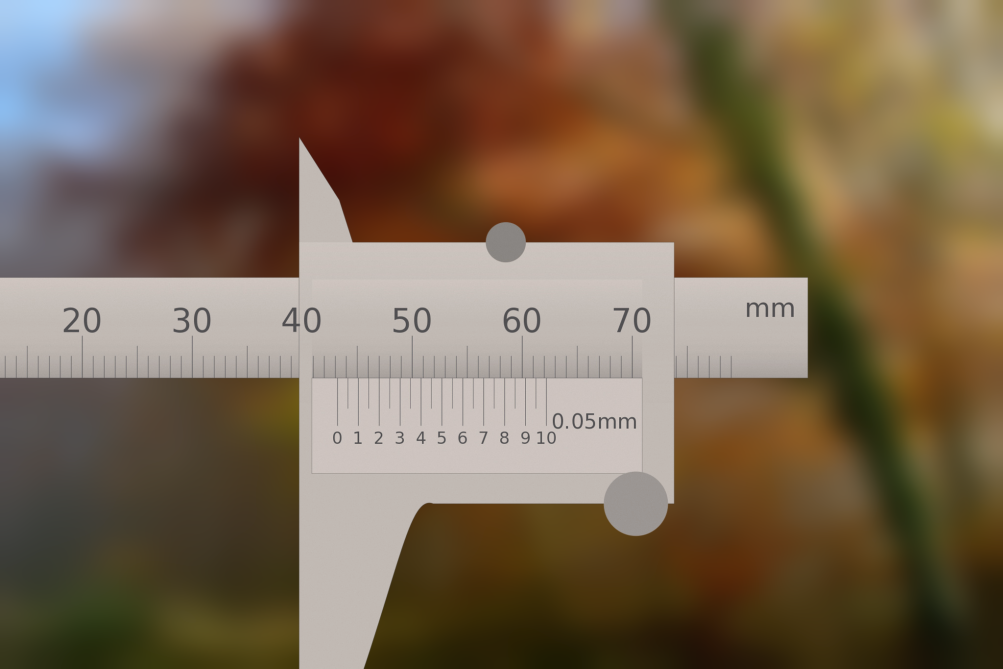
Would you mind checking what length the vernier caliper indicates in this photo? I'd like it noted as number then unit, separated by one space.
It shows 43.2 mm
